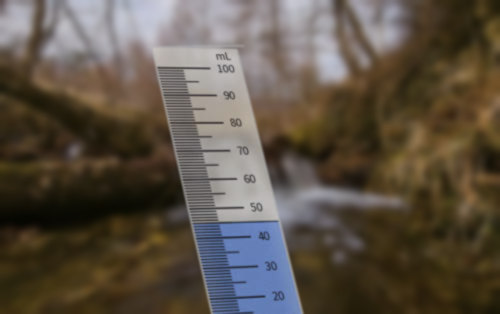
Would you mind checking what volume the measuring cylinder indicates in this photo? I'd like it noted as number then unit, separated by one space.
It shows 45 mL
